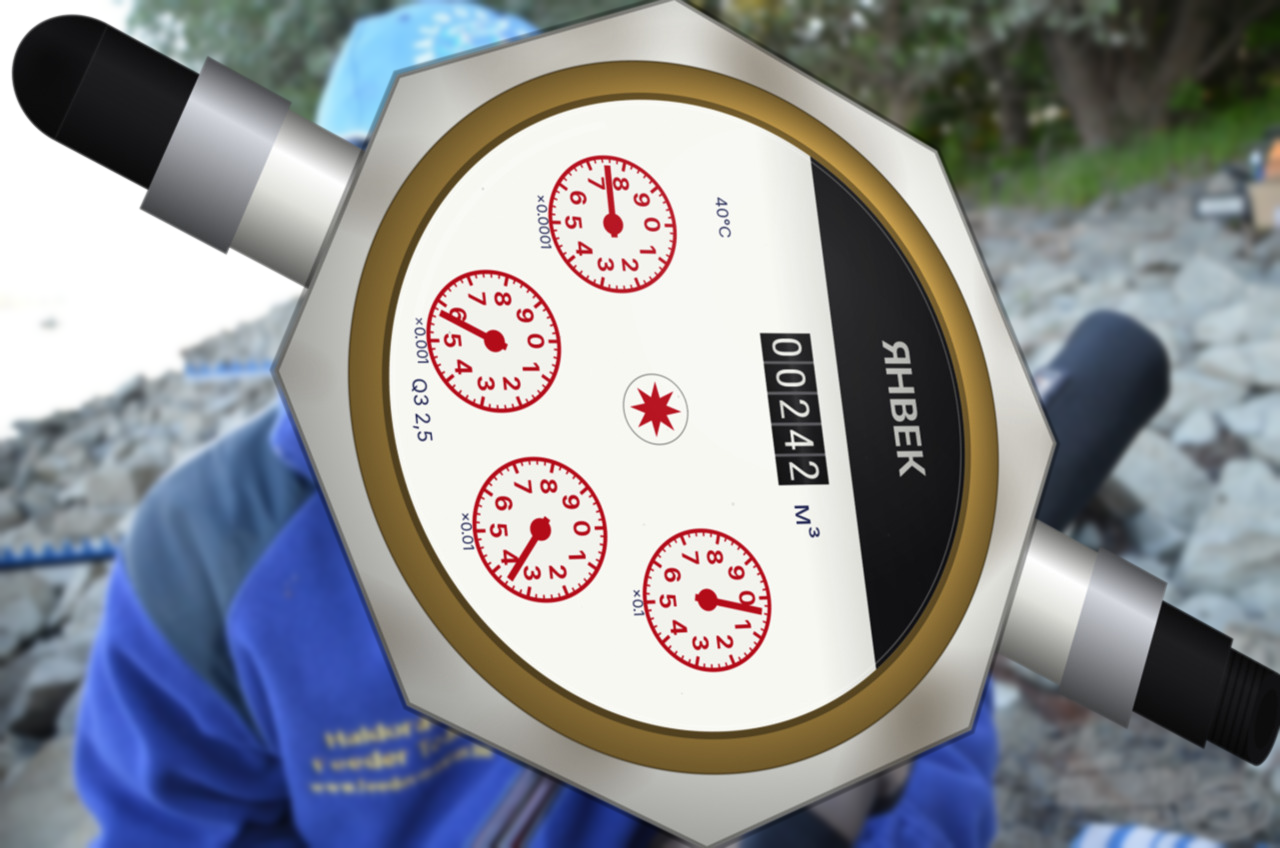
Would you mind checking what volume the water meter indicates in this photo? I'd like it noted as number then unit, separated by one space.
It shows 242.0357 m³
